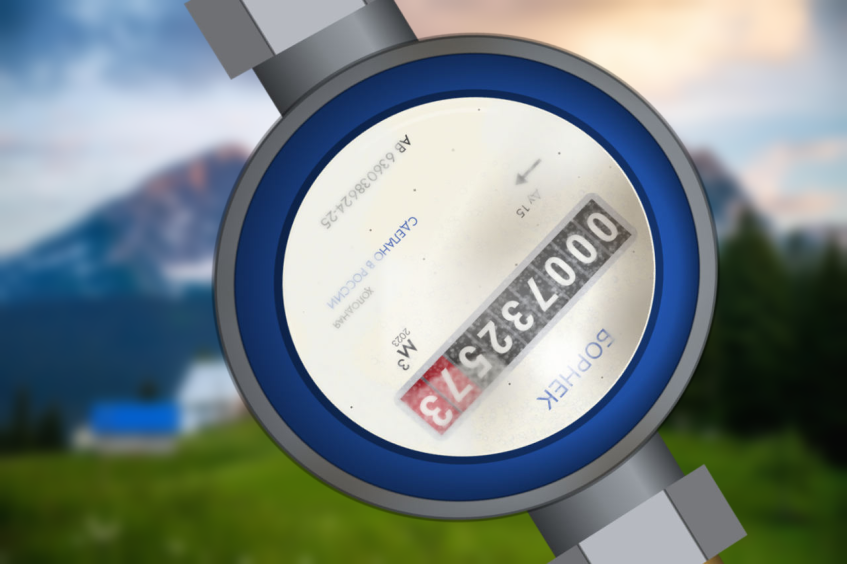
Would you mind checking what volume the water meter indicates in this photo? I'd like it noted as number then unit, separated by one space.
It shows 7325.73 m³
